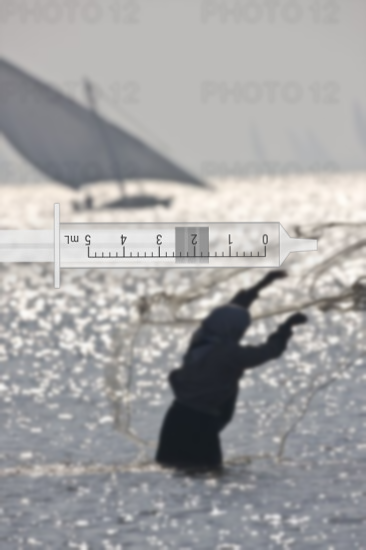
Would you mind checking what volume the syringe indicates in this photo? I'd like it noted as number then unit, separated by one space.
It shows 1.6 mL
